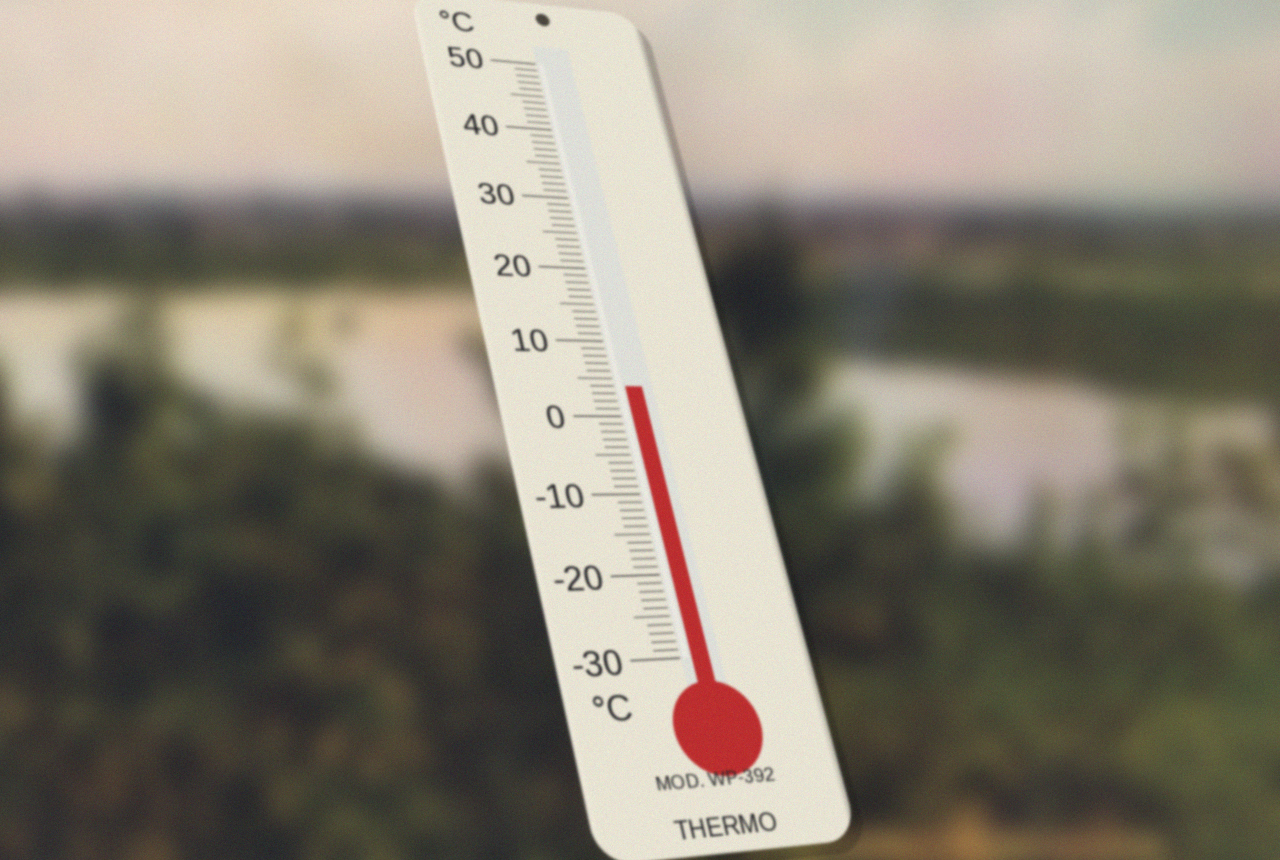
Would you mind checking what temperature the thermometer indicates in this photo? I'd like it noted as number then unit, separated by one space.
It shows 4 °C
